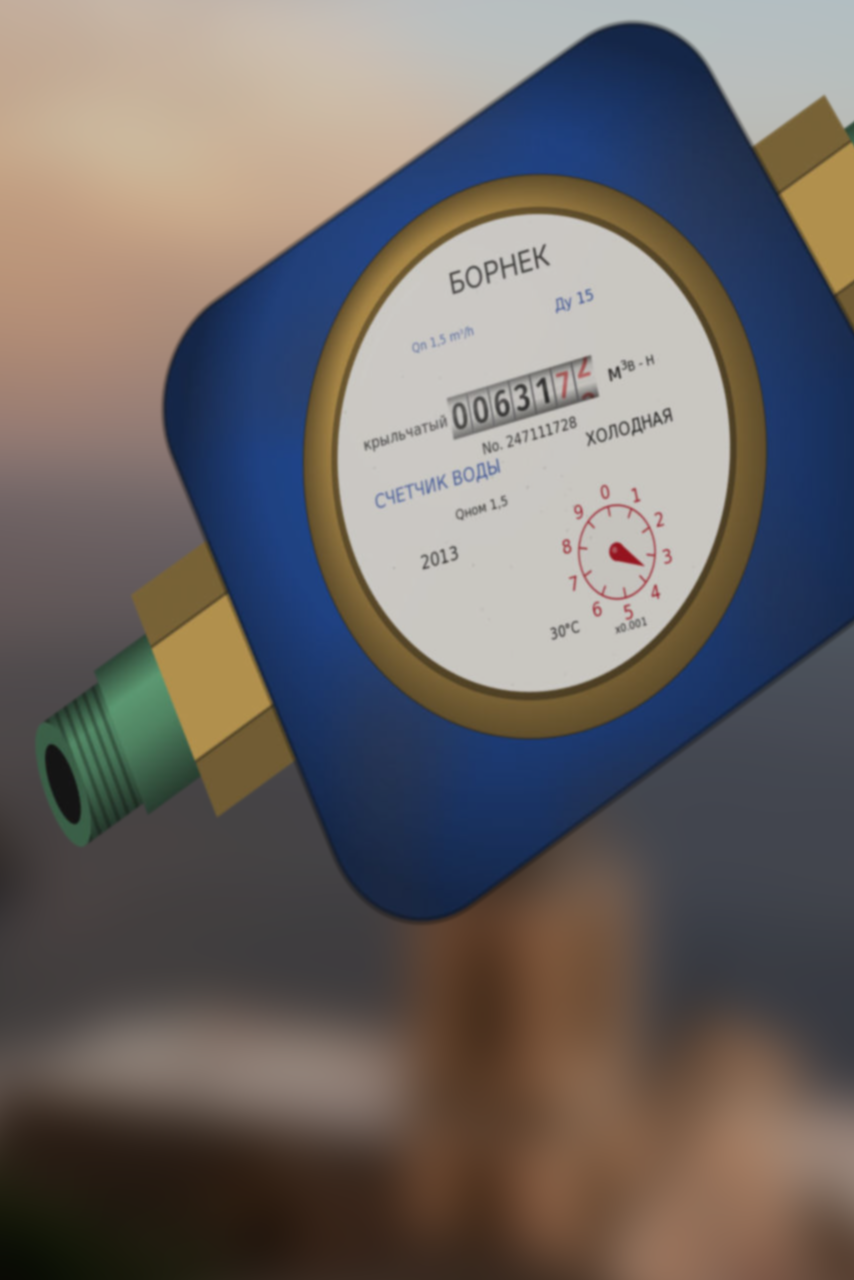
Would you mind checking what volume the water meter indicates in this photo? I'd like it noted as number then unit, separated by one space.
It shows 631.723 m³
